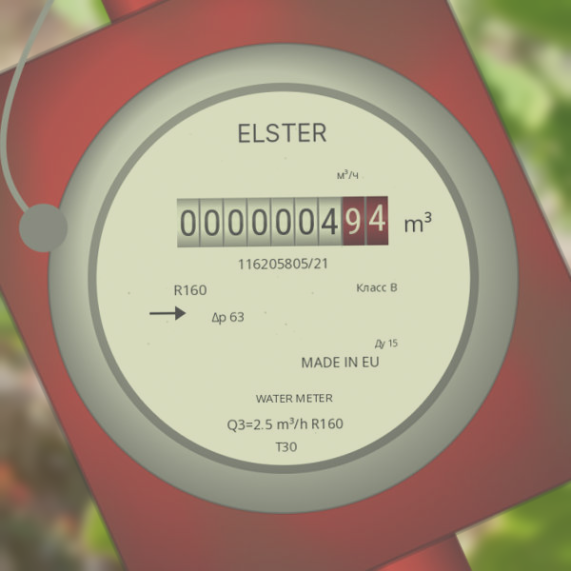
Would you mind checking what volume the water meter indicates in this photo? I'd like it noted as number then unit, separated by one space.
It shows 4.94 m³
